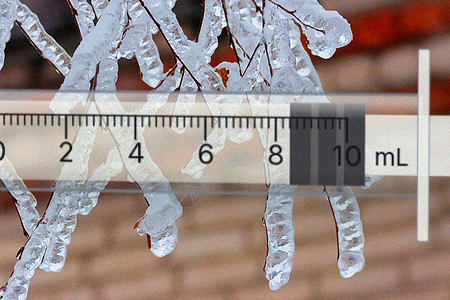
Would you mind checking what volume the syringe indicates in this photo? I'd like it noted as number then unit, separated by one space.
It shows 8.4 mL
